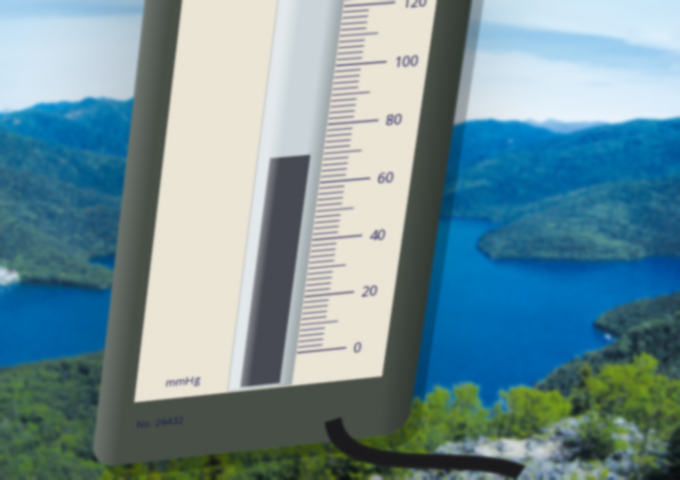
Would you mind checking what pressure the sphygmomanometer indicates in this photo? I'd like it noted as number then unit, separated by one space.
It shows 70 mmHg
